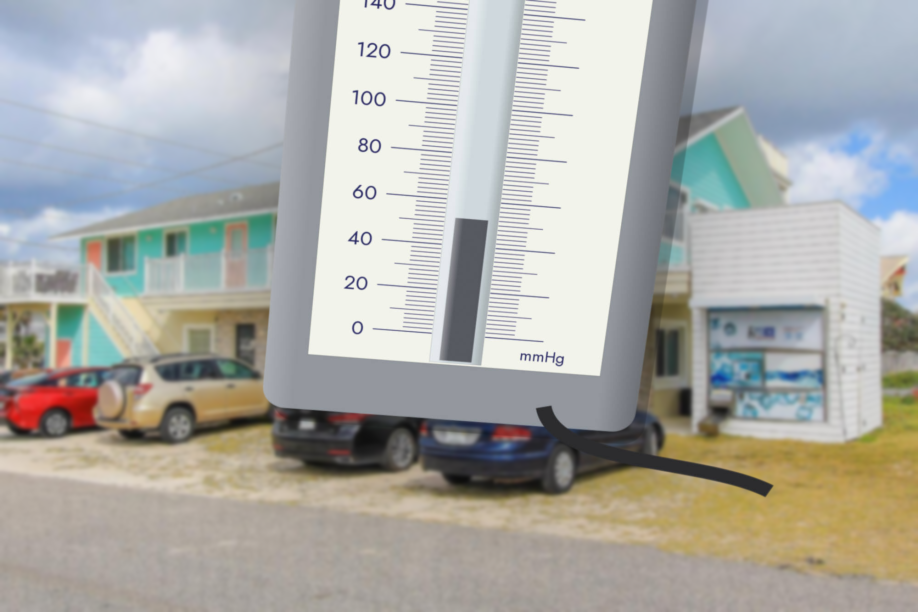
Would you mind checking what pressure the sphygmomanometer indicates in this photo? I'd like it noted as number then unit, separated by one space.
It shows 52 mmHg
